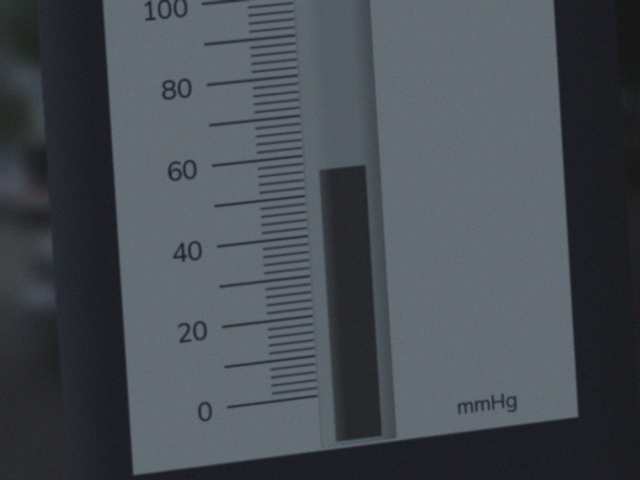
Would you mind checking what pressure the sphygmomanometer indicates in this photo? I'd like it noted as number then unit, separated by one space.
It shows 56 mmHg
